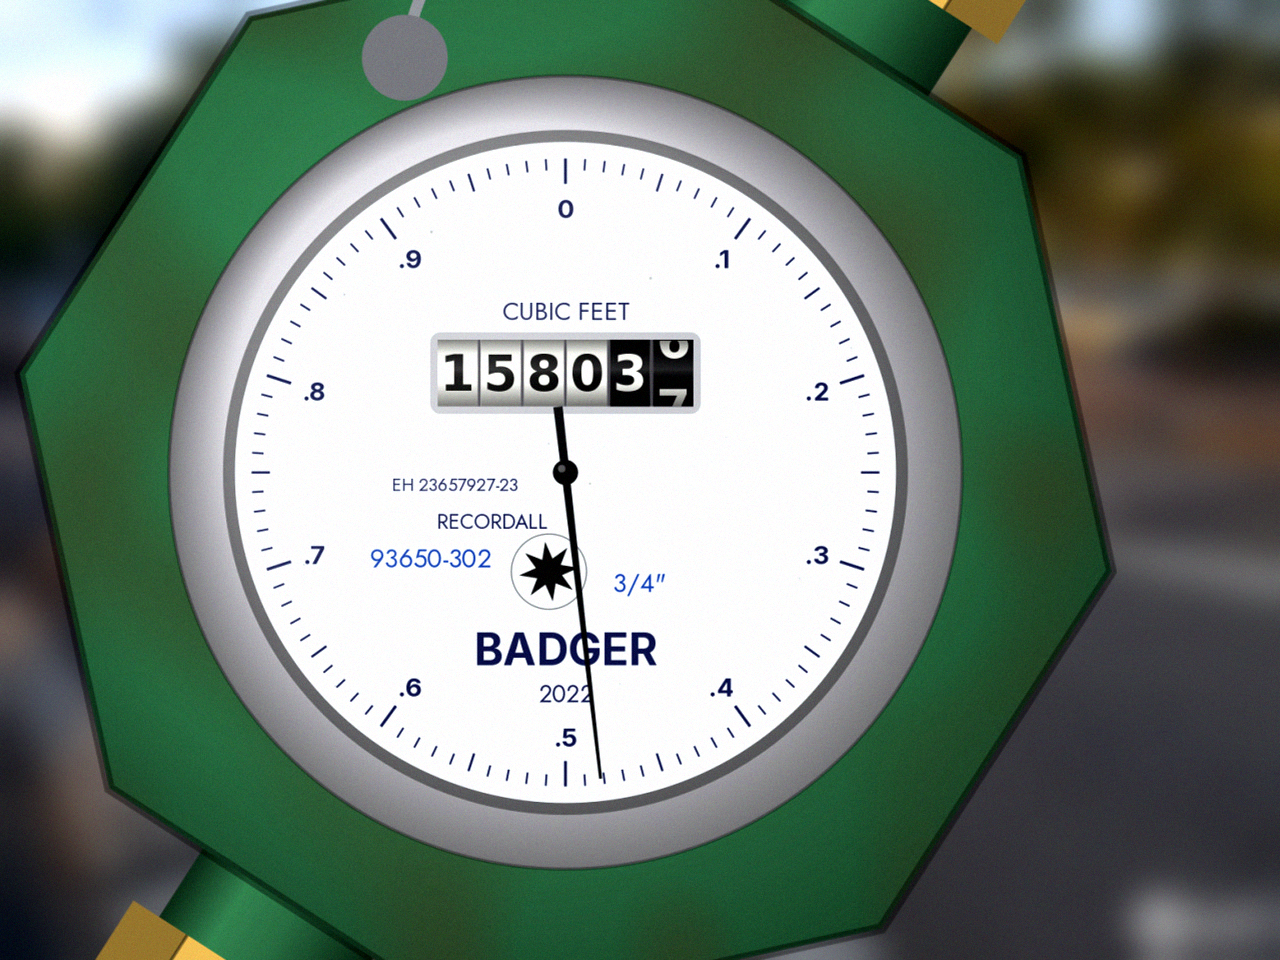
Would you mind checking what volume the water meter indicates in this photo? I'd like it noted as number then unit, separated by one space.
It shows 158036.48 ft³
